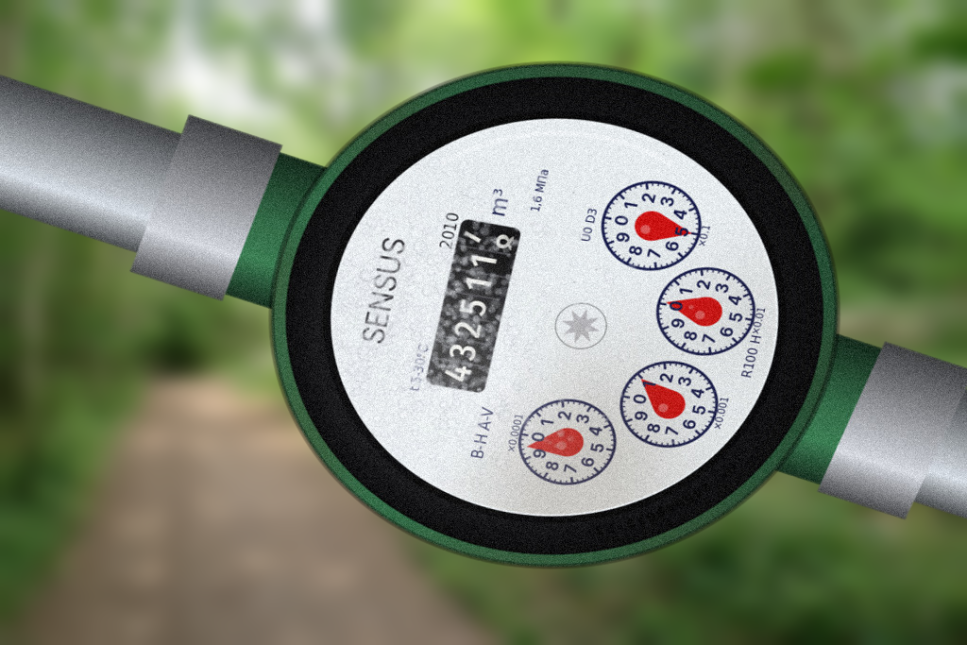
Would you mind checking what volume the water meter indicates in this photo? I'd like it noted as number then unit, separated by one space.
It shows 4325117.5009 m³
